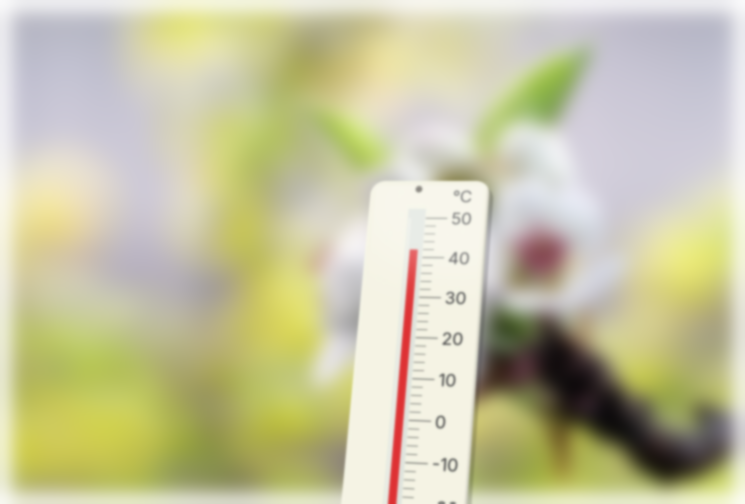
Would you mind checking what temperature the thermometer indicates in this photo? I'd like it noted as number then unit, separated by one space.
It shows 42 °C
